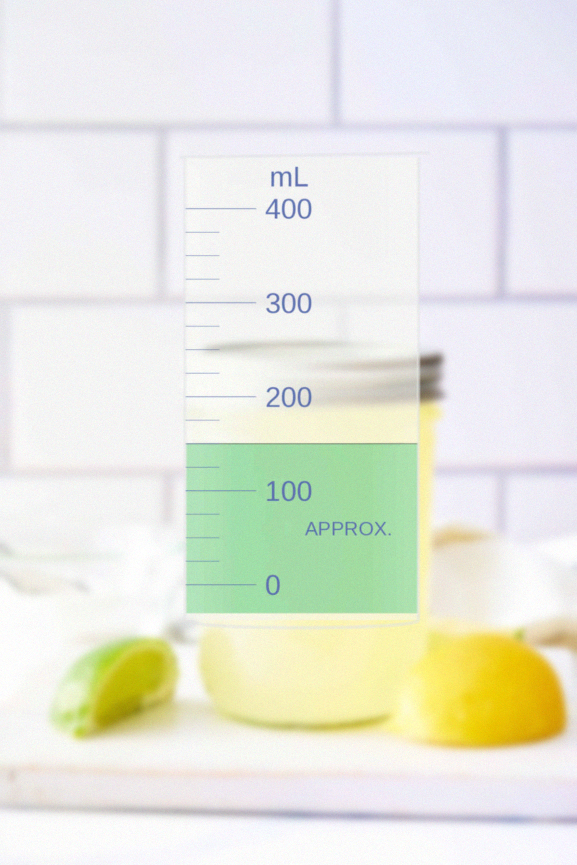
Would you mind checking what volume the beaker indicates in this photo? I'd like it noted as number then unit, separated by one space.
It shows 150 mL
